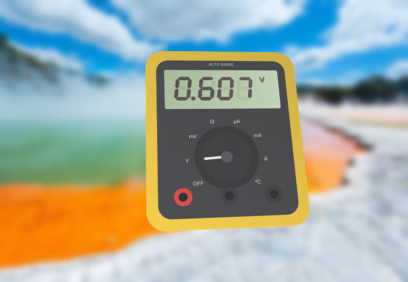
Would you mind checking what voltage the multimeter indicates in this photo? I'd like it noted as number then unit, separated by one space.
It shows 0.607 V
